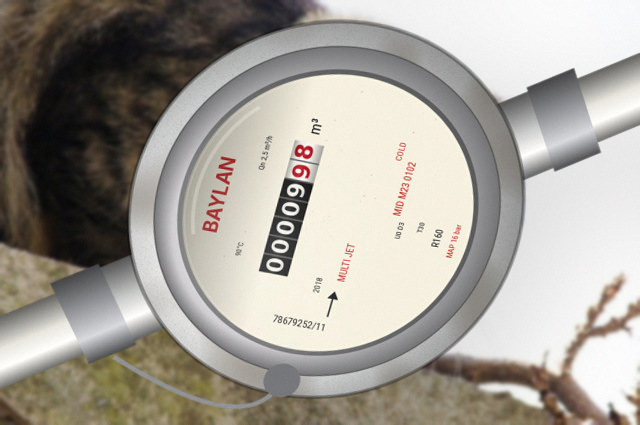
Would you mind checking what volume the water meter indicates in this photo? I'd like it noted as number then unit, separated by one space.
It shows 9.98 m³
